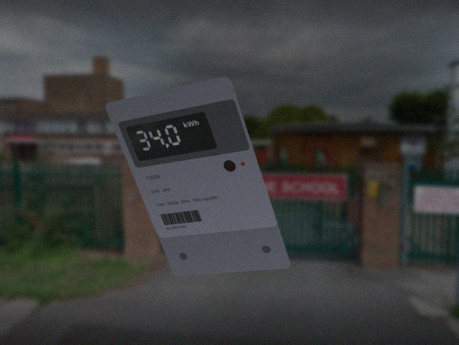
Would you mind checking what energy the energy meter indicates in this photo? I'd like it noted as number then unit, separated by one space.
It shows 34.0 kWh
